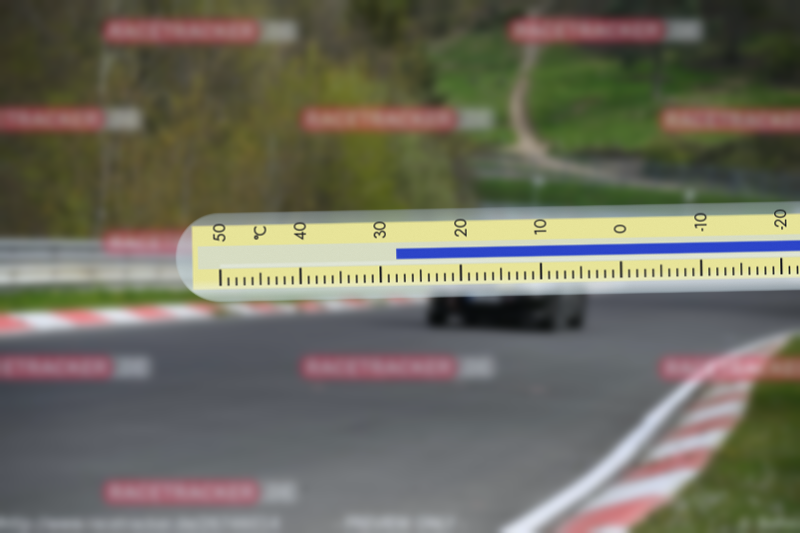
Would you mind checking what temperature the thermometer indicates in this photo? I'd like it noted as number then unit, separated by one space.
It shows 28 °C
